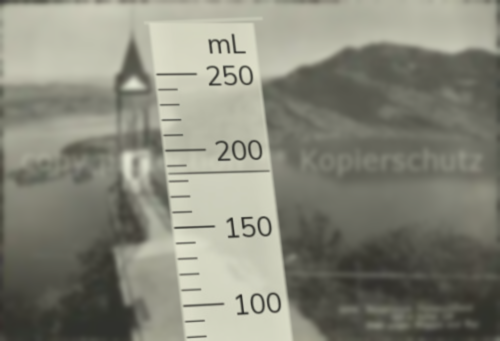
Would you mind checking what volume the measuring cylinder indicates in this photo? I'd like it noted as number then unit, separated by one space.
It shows 185 mL
